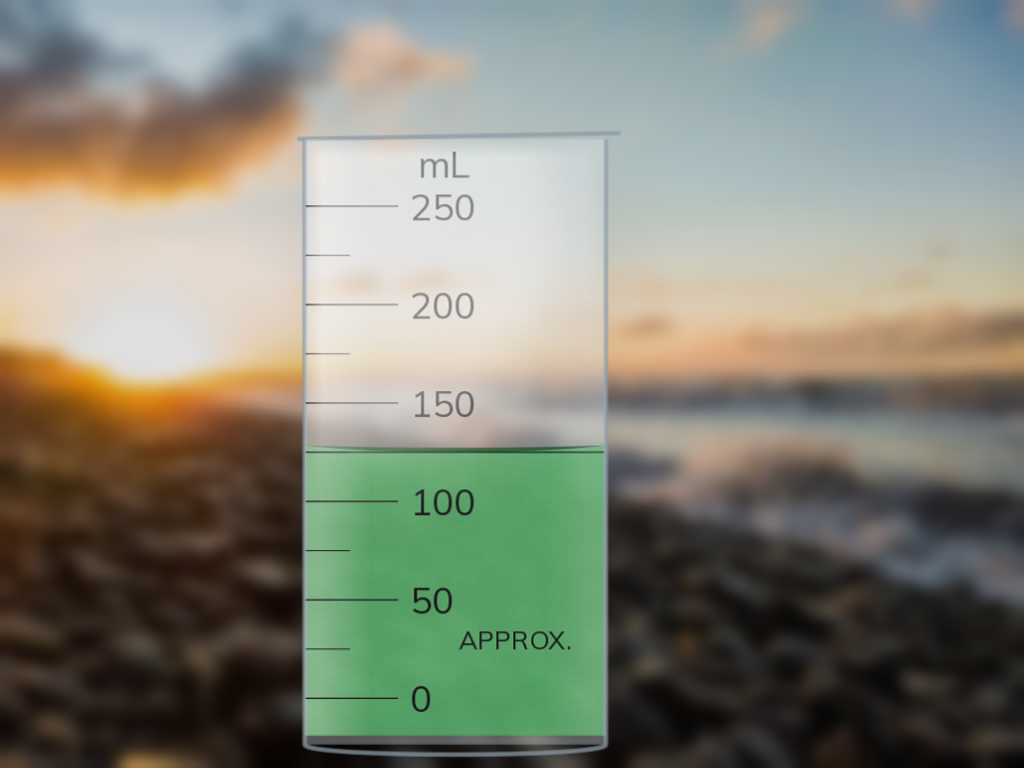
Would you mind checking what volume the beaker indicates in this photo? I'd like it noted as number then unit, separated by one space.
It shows 125 mL
